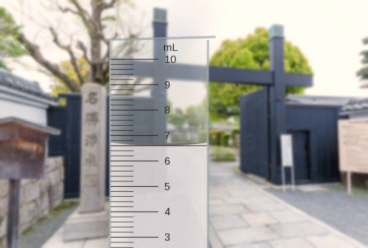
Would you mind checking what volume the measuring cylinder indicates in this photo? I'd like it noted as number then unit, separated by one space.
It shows 6.6 mL
